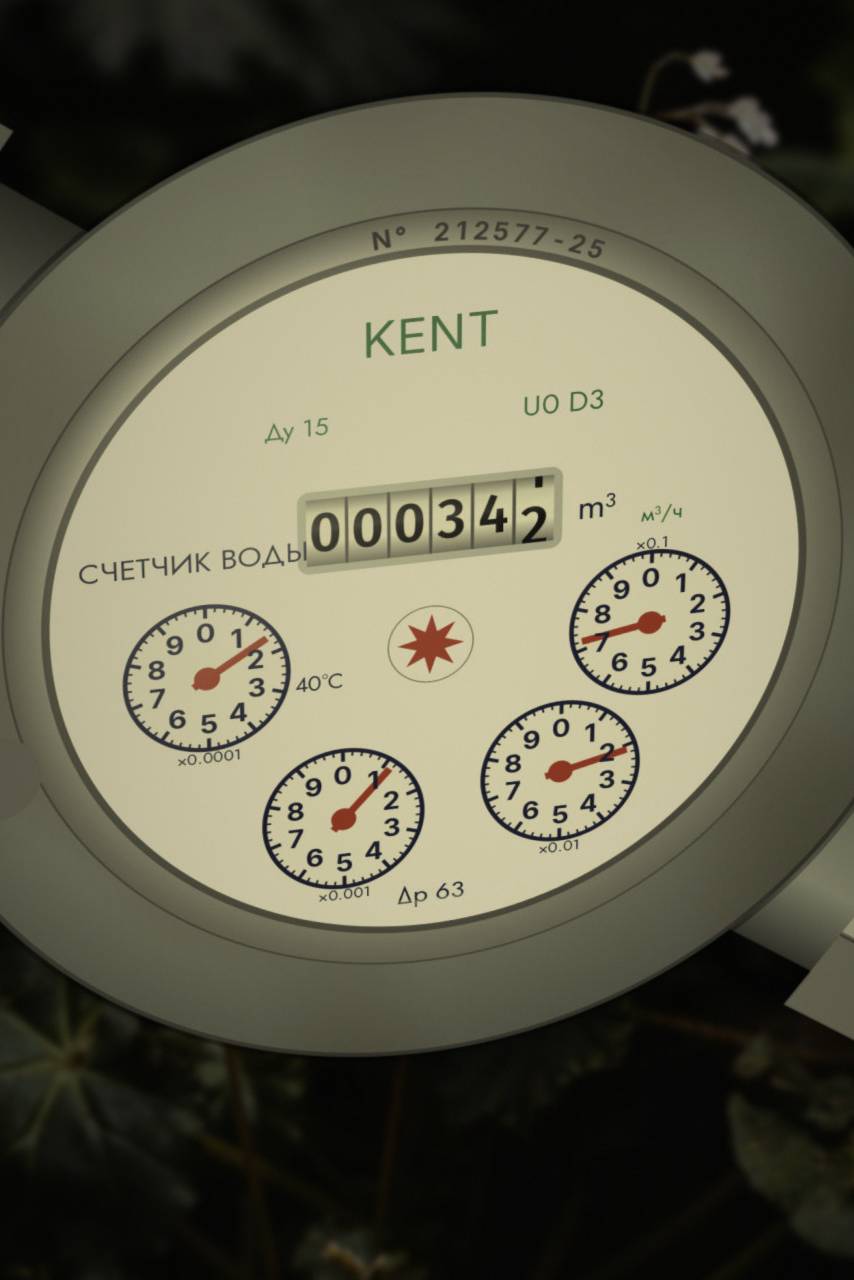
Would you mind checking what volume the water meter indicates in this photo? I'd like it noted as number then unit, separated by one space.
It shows 341.7211 m³
